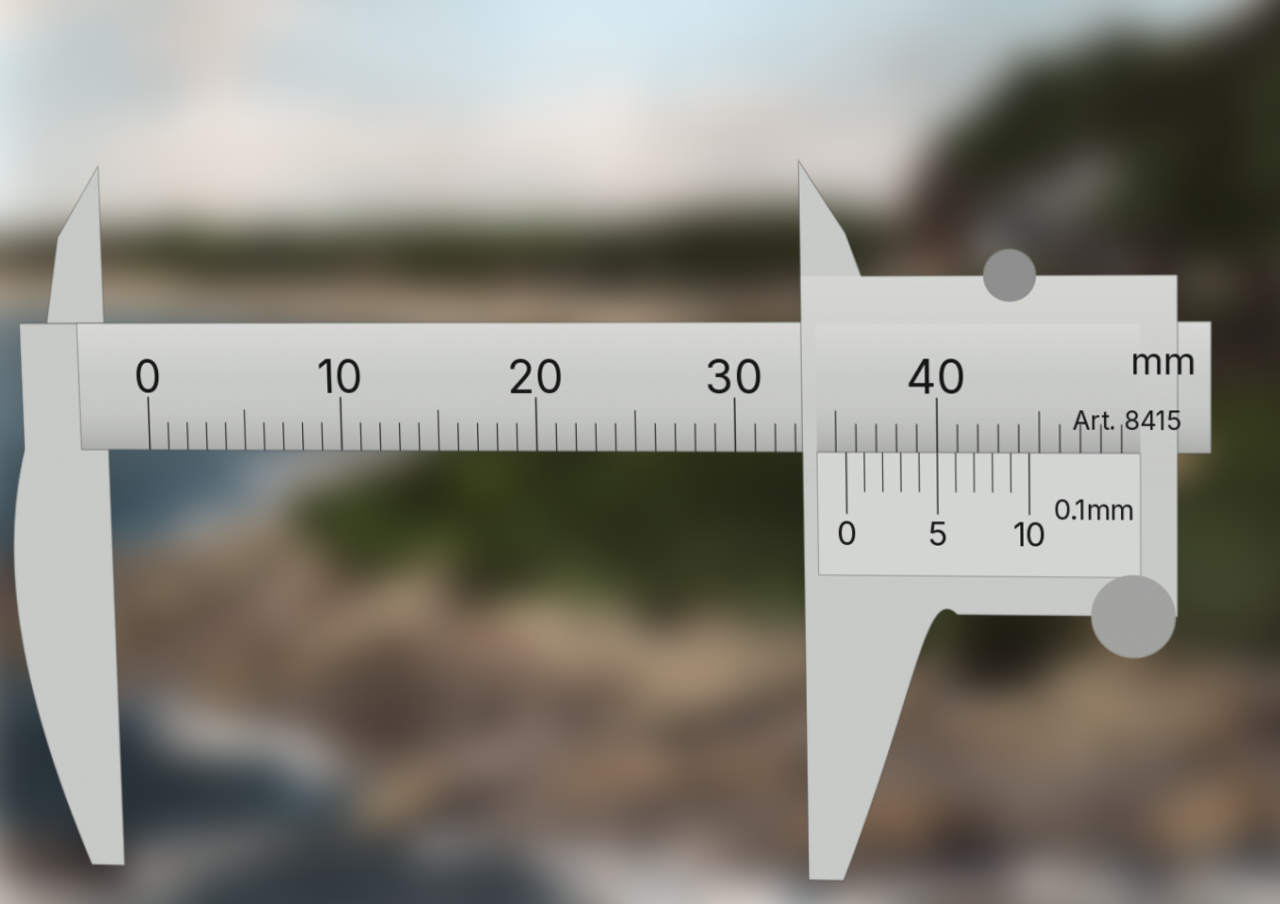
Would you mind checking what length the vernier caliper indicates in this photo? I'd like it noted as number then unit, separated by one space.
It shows 35.5 mm
